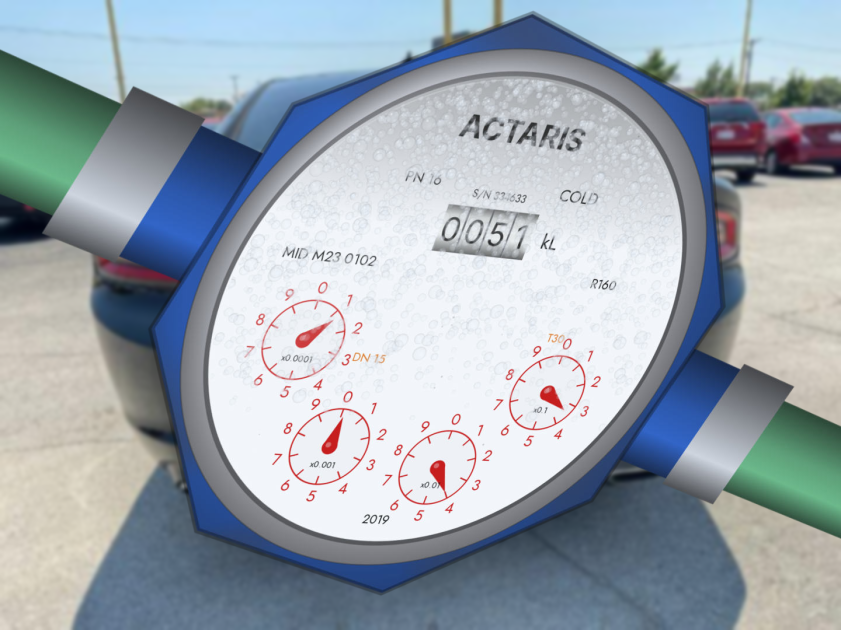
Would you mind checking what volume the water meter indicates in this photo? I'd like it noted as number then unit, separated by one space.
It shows 51.3401 kL
